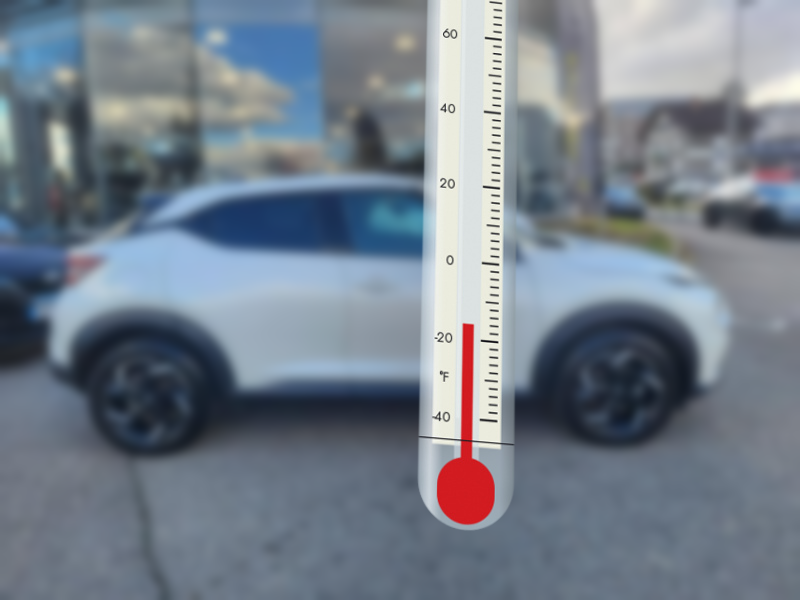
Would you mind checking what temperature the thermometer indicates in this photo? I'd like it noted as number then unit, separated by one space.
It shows -16 °F
